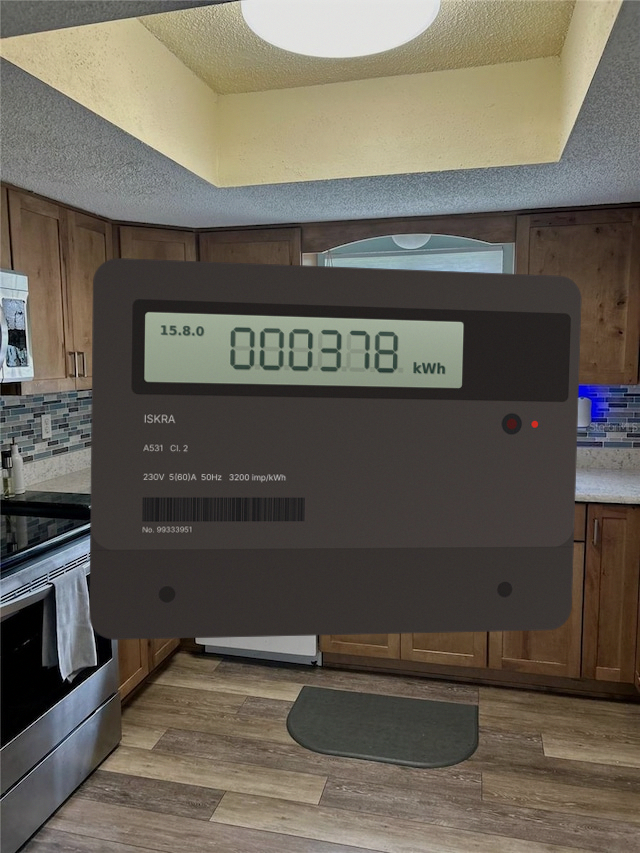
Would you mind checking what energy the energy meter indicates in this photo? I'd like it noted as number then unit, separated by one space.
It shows 378 kWh
